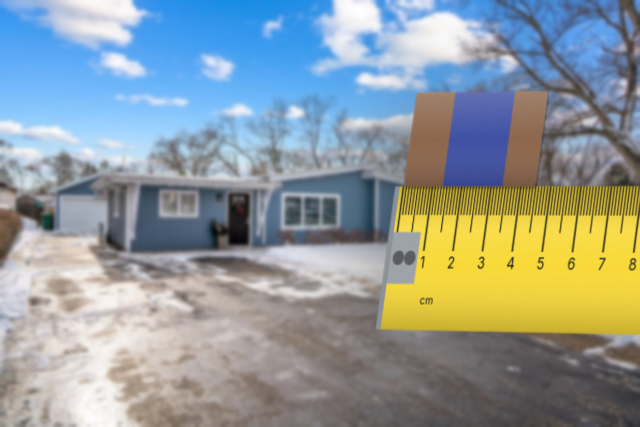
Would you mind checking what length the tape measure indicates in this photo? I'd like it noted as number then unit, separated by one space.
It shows 4.5 cm
